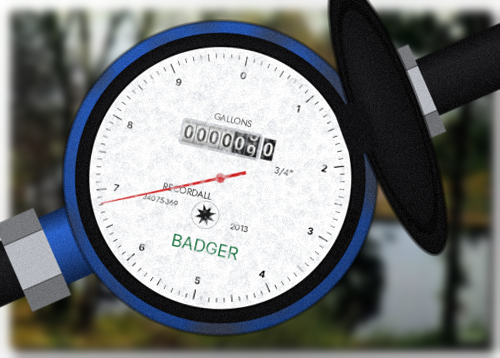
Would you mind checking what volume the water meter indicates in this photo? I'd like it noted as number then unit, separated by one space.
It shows 86.8 gal
